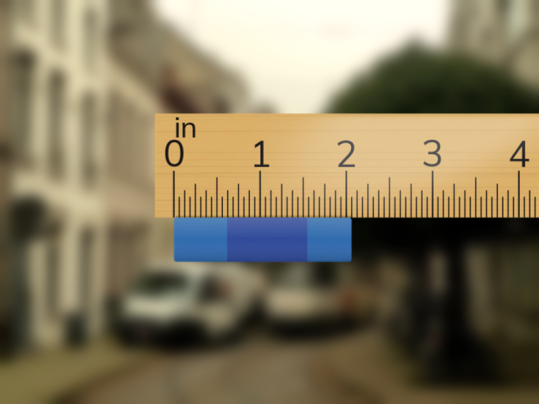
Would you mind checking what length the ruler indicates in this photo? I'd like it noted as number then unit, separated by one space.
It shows 2.0625 in
